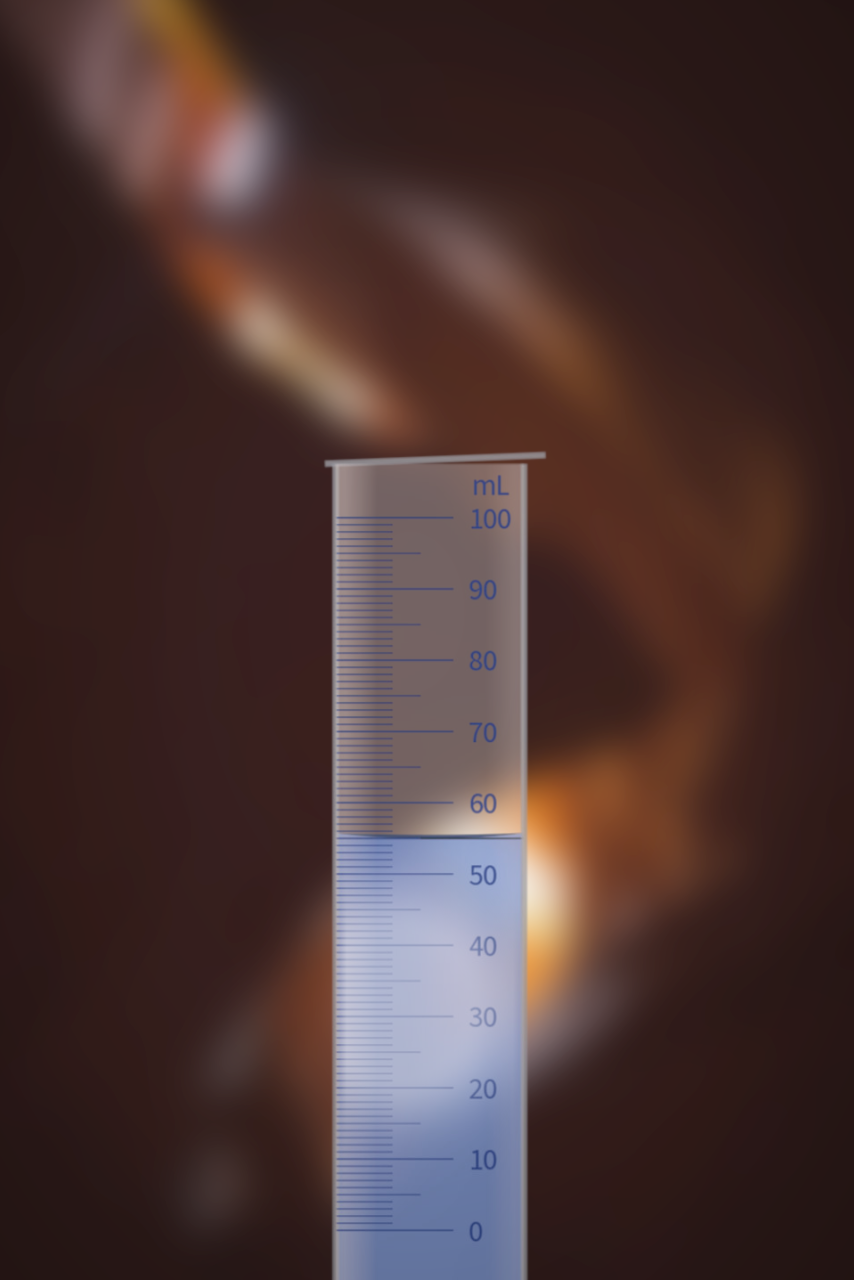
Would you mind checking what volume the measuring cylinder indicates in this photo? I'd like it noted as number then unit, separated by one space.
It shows 55 mL
